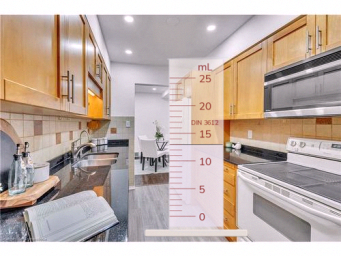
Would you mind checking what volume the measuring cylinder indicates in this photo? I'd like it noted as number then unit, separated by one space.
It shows 13 mL
